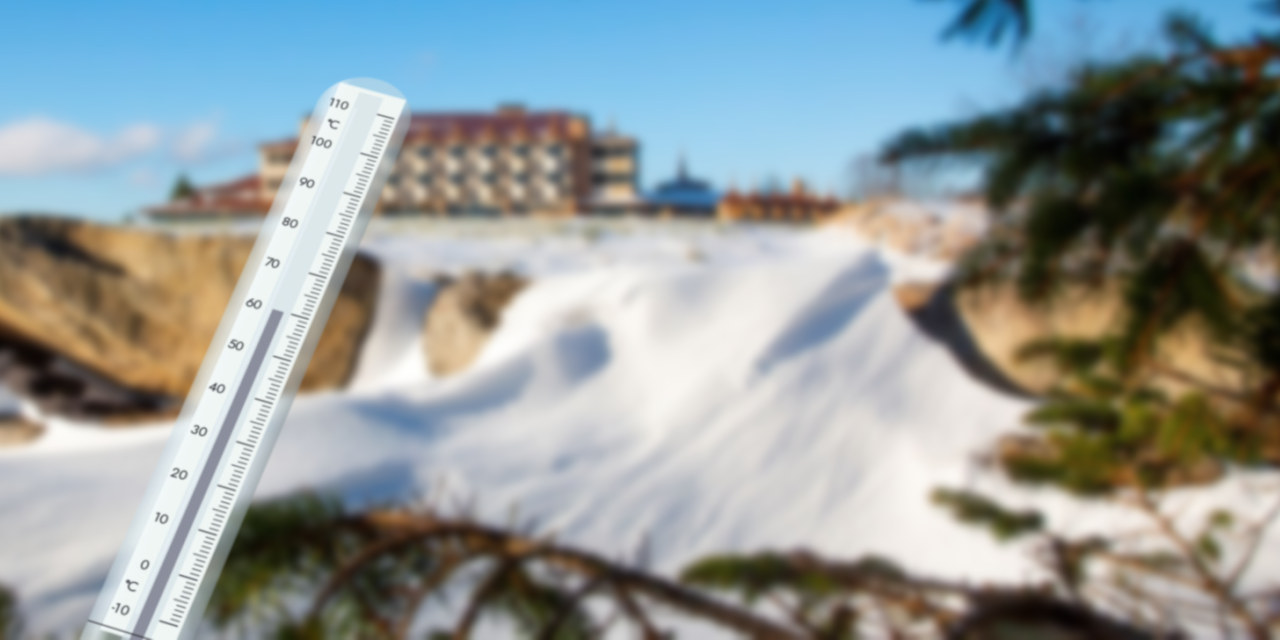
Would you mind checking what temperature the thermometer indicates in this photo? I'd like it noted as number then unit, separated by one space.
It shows 60 °C
